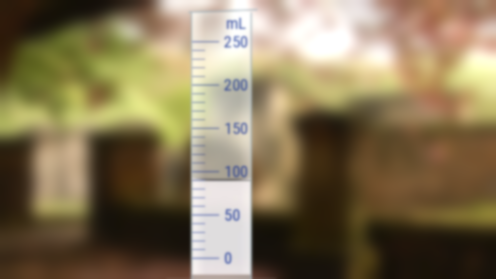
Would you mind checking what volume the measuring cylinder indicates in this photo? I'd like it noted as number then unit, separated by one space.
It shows 90 mL
